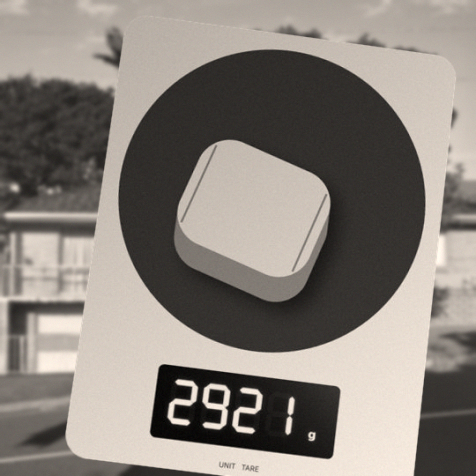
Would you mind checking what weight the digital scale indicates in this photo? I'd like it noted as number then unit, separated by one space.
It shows 2921 g
